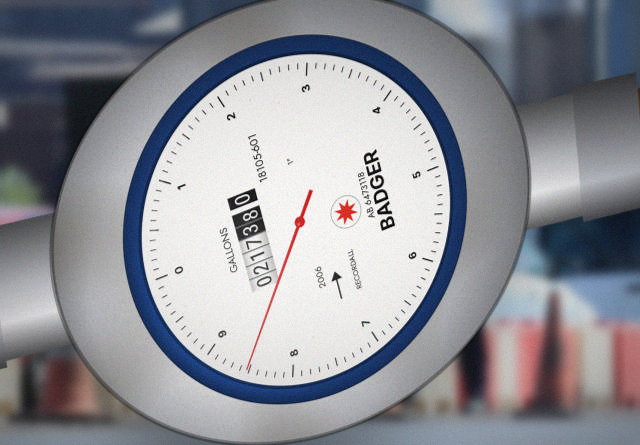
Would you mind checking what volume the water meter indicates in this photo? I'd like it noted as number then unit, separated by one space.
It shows 217378.5 gal
